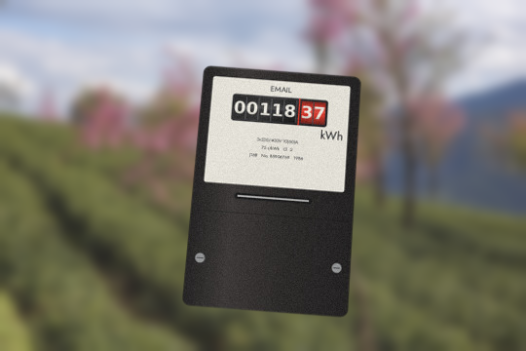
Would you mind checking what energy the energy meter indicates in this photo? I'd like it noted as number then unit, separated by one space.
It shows 118.37 kWh
